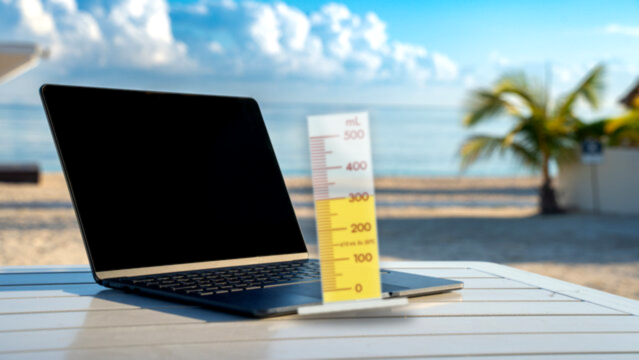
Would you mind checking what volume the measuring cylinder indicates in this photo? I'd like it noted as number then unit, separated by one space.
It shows 300 mL
